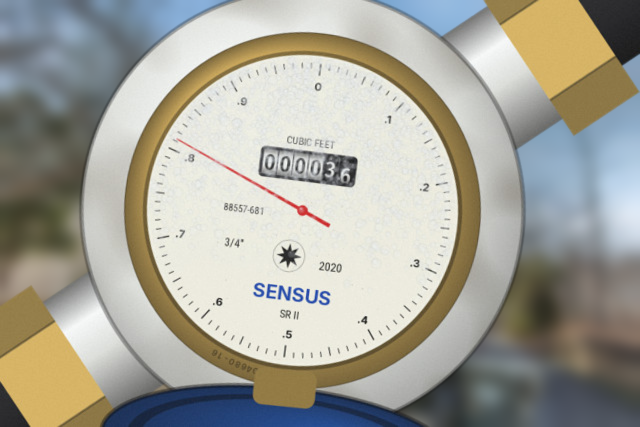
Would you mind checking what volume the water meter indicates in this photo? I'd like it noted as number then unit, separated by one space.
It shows 35.81 ft³
